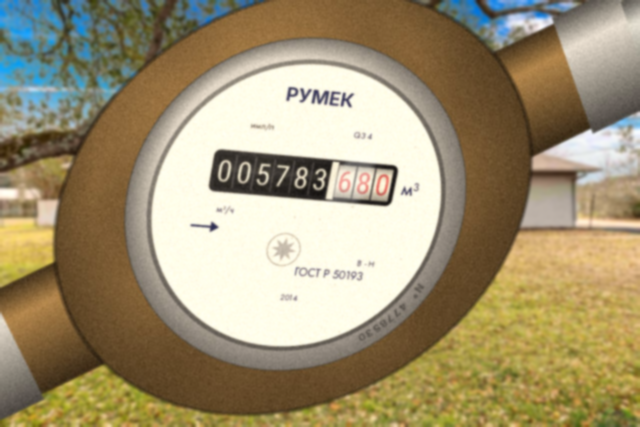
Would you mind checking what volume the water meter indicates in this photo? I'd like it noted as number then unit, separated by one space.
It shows 5783.680 m³
